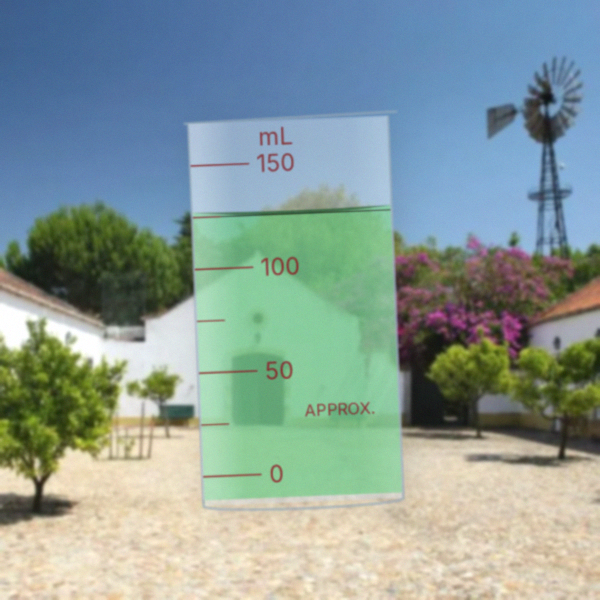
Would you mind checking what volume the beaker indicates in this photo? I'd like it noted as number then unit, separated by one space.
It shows 125 mL
